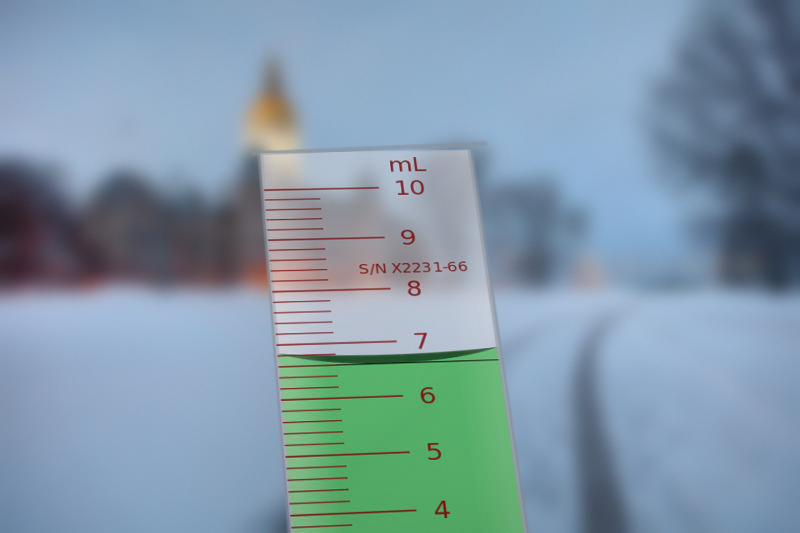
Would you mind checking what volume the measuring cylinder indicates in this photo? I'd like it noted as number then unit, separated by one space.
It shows 6.6 mL
